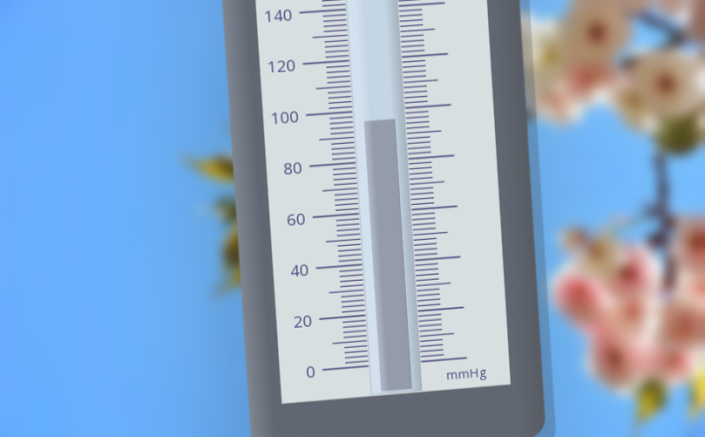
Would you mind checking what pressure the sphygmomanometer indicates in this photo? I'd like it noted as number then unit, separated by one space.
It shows 96 mmHg
